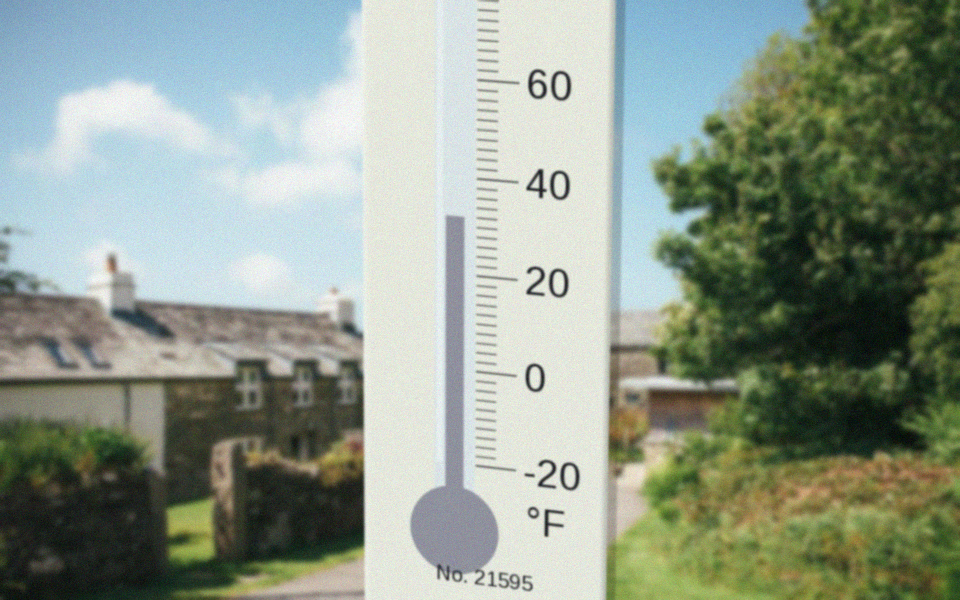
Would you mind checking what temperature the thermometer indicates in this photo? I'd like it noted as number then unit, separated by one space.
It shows 32 °F
